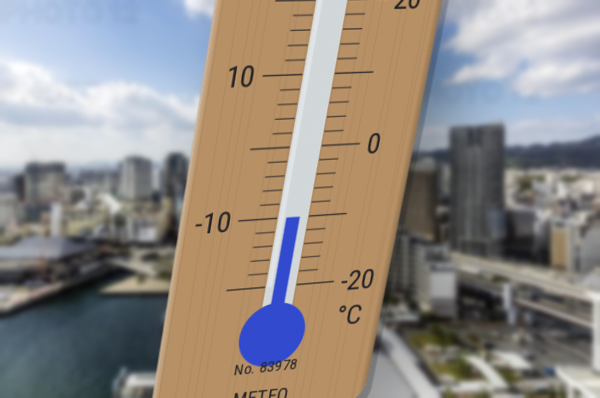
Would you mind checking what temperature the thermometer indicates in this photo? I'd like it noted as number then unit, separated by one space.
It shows -10 °C
